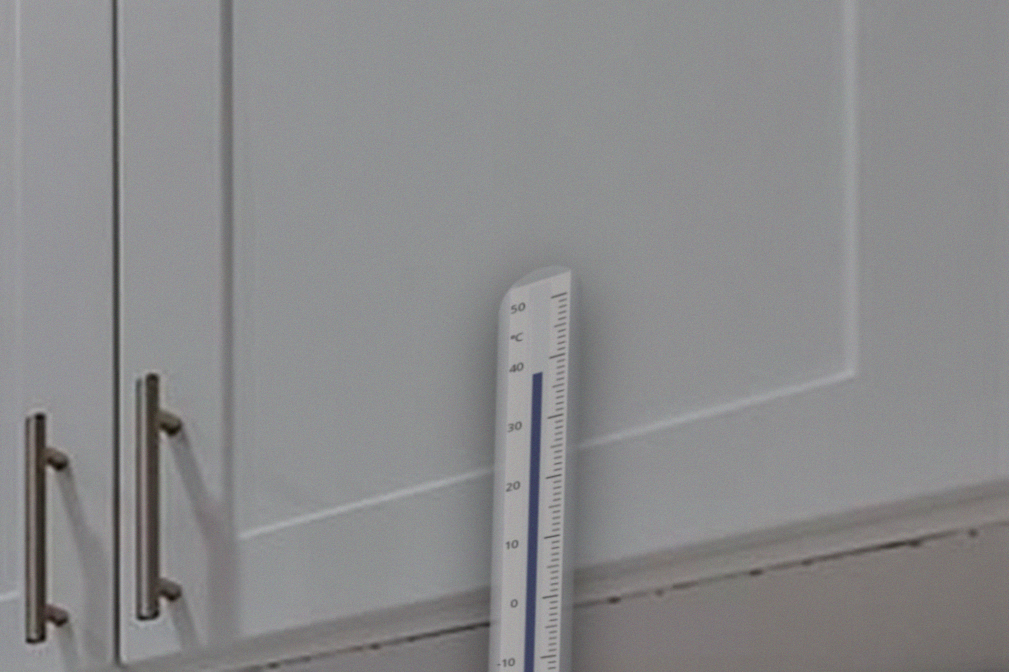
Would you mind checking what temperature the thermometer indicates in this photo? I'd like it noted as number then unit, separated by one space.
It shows 38 °C
